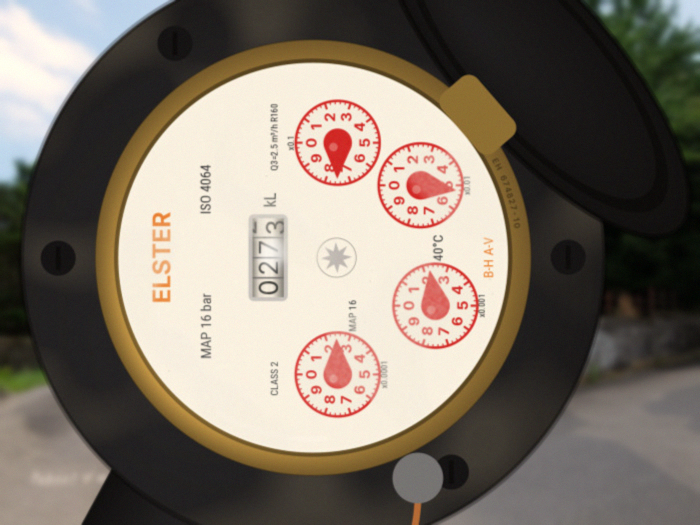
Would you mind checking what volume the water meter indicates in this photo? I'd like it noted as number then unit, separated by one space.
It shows 272.7522 kL
